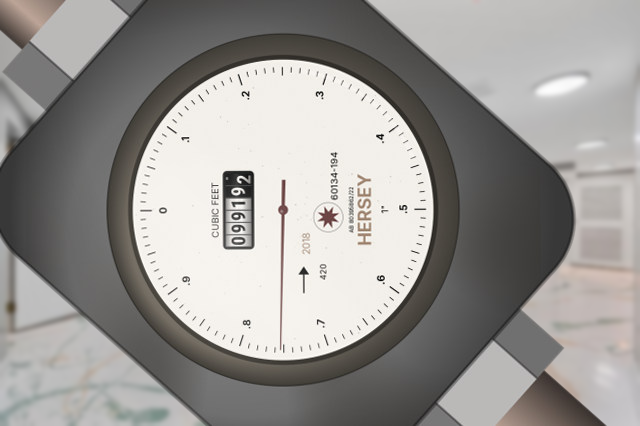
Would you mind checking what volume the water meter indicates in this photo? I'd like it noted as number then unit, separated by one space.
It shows 99191.75 ft³
